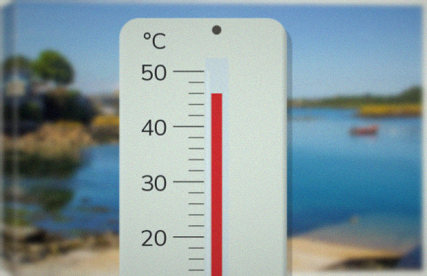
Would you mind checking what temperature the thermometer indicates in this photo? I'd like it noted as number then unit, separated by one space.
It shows 46 °C
